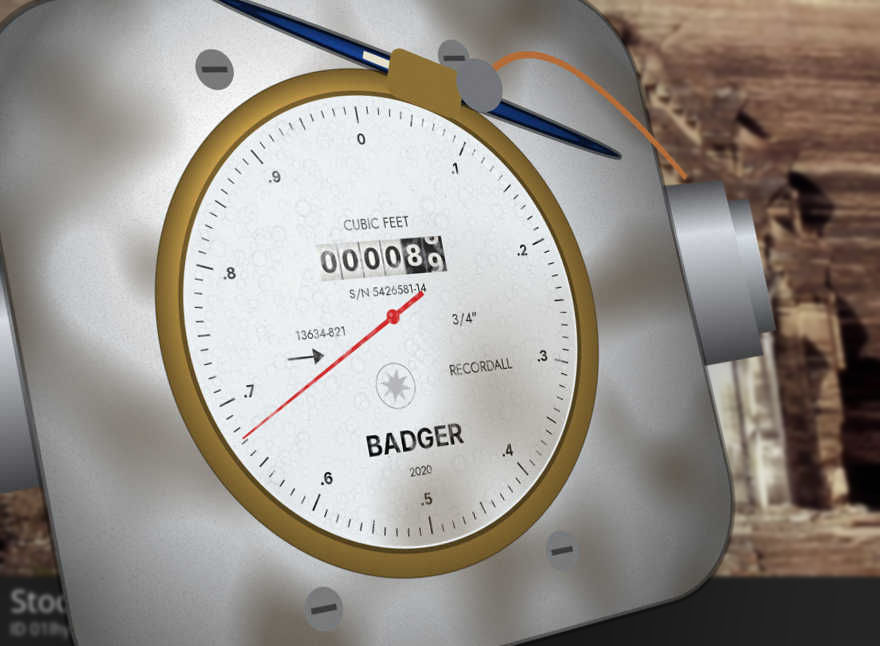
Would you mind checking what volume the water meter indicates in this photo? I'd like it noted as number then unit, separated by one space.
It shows 88.67 ft³
